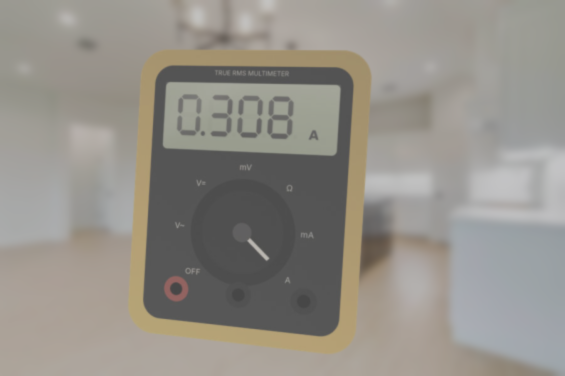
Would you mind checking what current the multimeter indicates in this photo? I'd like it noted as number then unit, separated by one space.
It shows 0.308 A
